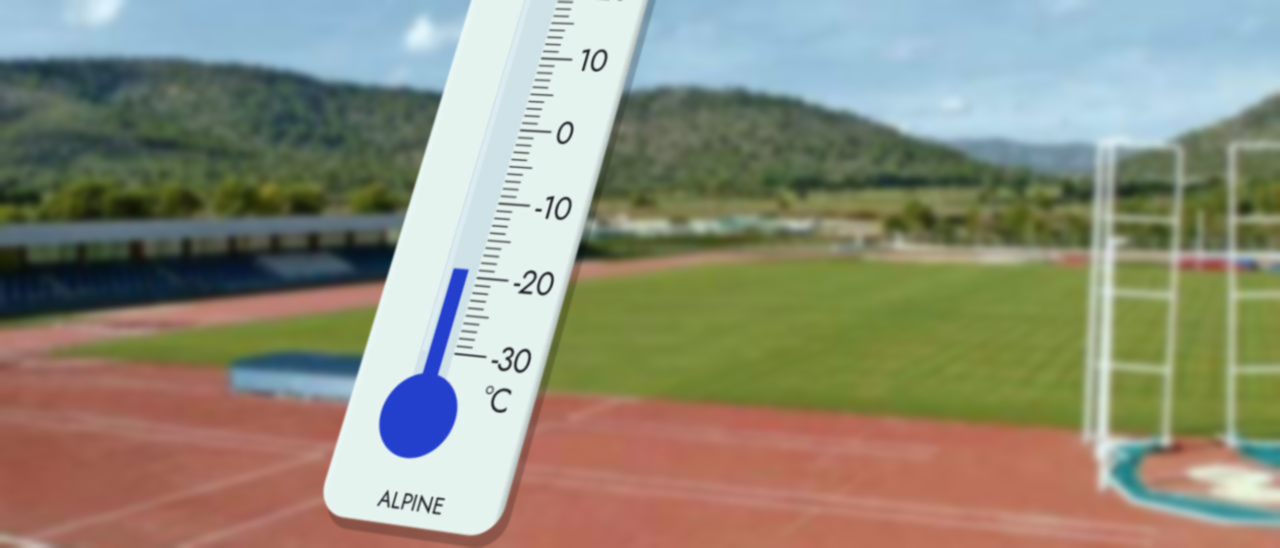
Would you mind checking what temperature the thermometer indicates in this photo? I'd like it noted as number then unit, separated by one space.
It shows -19 °C
